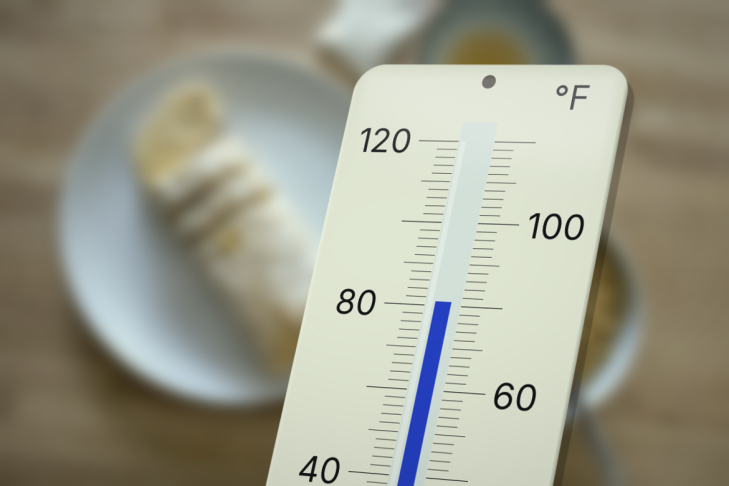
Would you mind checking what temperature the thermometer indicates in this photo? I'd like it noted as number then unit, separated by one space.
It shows 81 °F
